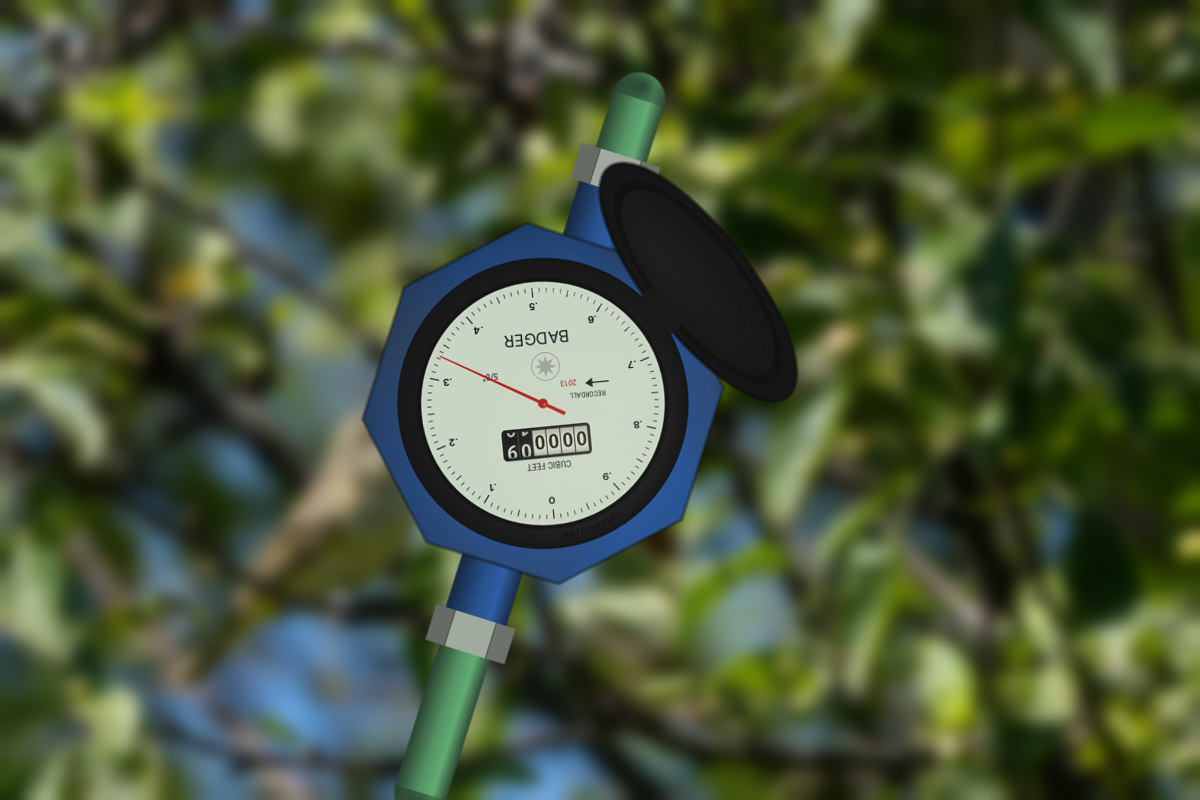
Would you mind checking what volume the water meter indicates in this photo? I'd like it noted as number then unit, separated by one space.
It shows 9.33 ft³
